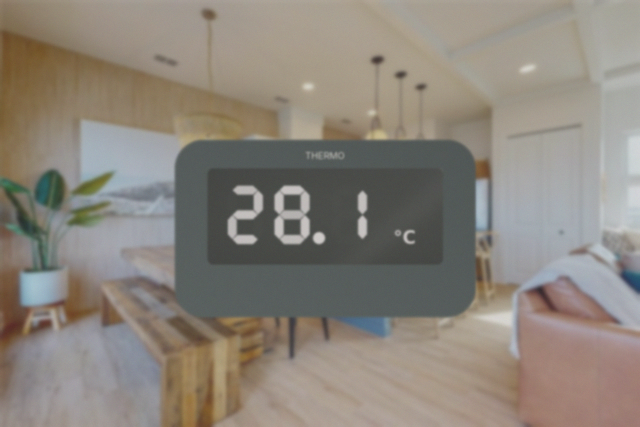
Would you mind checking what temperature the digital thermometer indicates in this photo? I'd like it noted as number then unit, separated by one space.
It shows 28.1 °C
